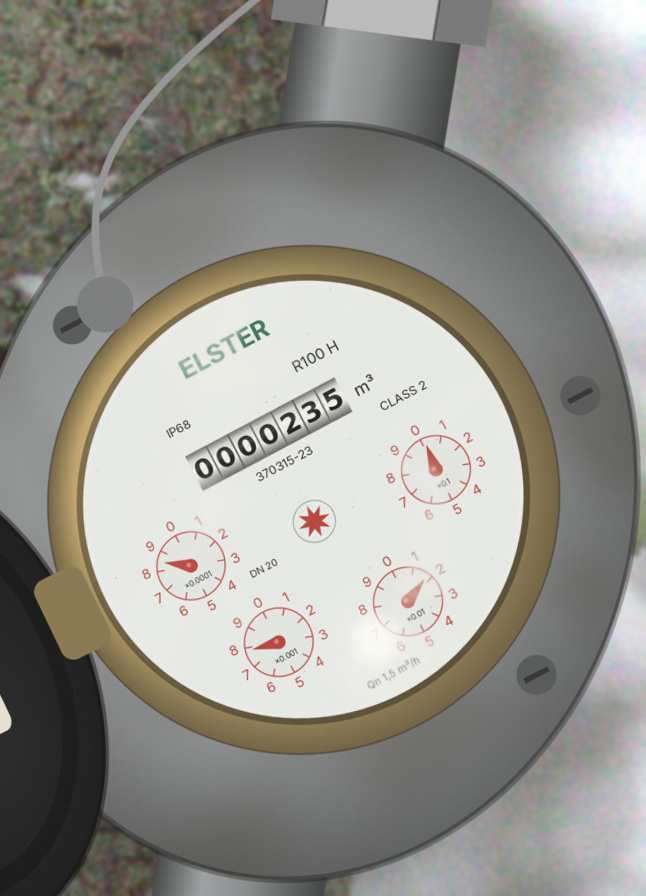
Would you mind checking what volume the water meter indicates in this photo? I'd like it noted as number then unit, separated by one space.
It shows 235.0178 m³
